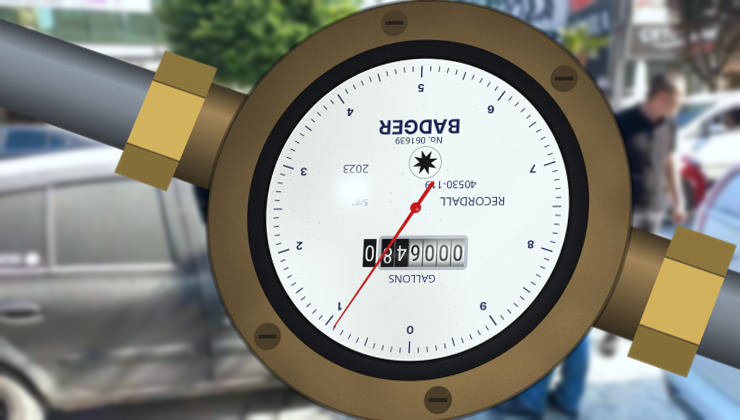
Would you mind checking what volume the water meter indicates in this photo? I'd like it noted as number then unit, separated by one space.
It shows 6480.9 gal
